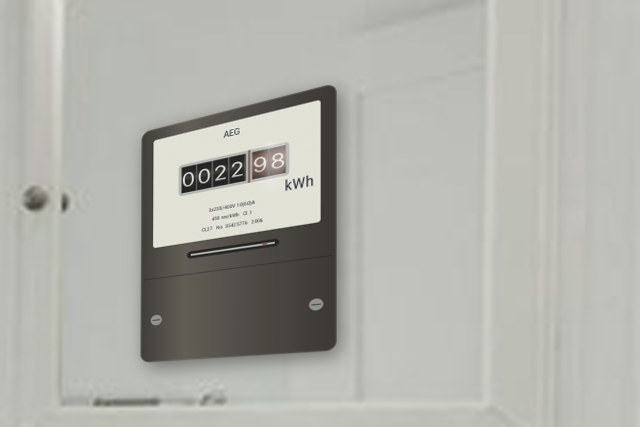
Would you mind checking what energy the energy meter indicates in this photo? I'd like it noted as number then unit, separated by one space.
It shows 22.98 kWh
